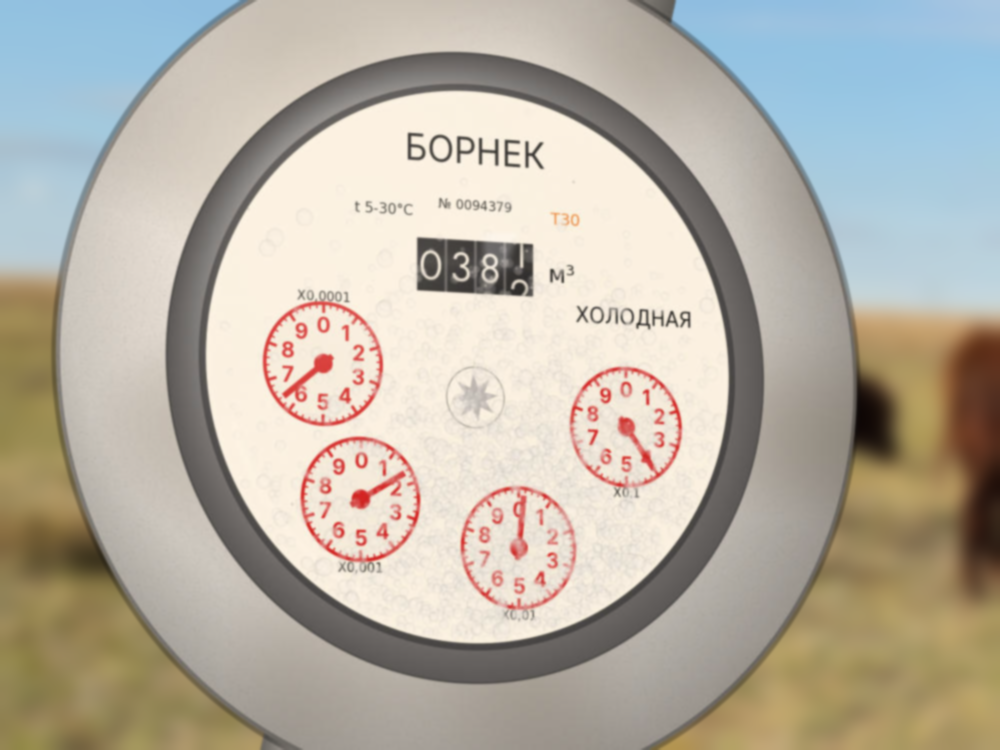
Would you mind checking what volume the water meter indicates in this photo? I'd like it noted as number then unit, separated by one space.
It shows 381.4016 m³
